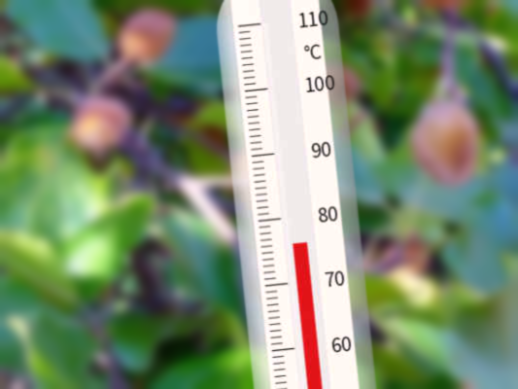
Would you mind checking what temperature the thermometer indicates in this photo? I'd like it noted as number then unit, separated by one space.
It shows 76 °C
